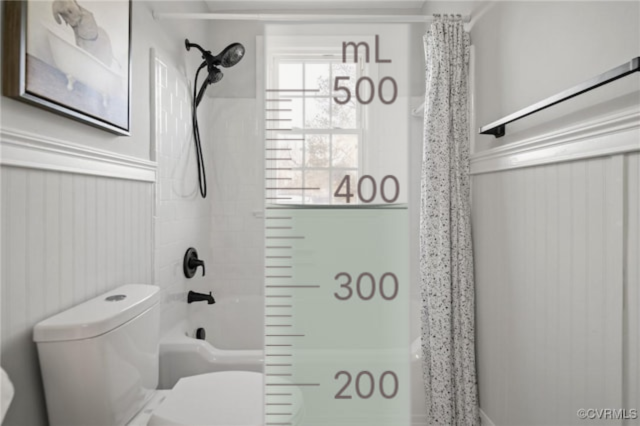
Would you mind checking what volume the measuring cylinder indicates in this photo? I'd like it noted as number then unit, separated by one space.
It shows 380 mL
